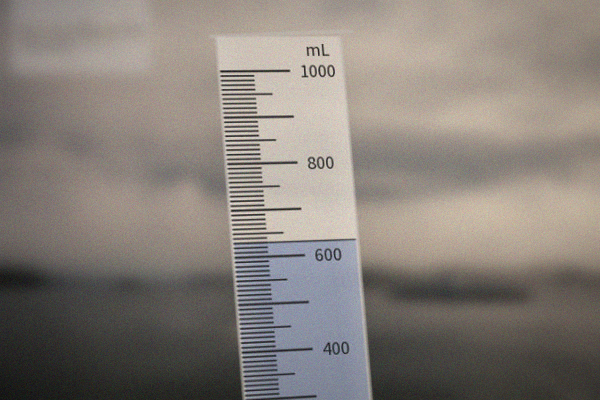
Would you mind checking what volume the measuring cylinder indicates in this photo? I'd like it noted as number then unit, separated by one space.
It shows 630 mL
